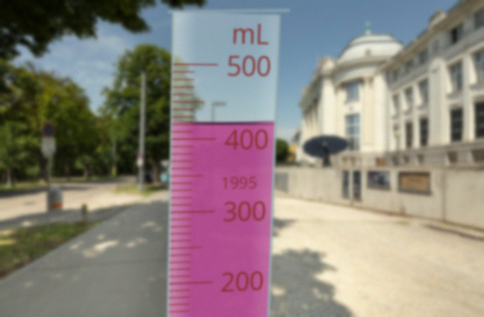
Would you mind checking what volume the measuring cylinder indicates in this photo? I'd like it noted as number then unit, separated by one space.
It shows 420 mL
